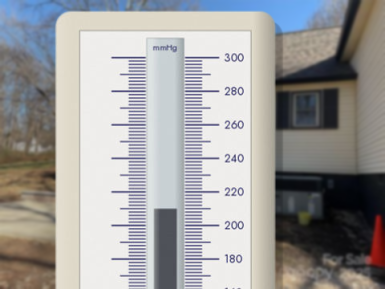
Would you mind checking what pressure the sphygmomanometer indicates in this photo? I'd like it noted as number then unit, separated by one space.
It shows 210 mmHg
